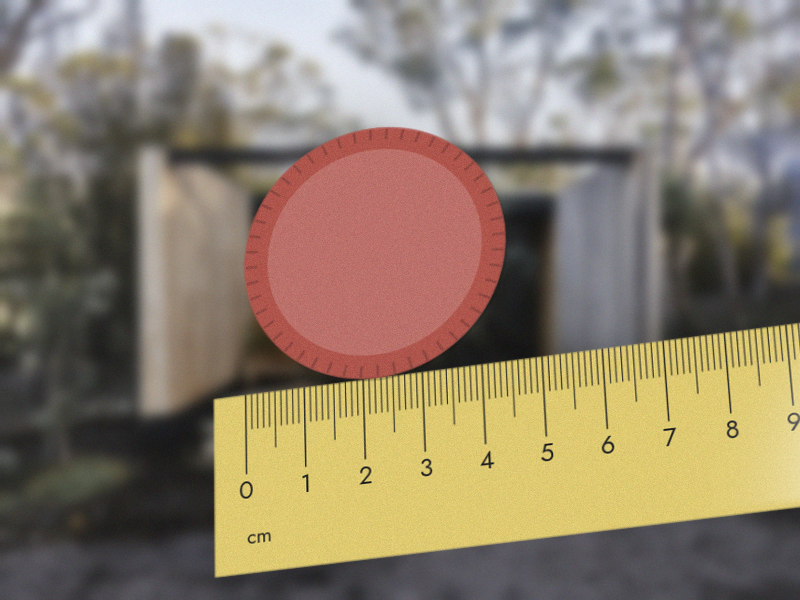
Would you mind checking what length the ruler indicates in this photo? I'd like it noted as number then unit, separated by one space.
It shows 4.5 cm
